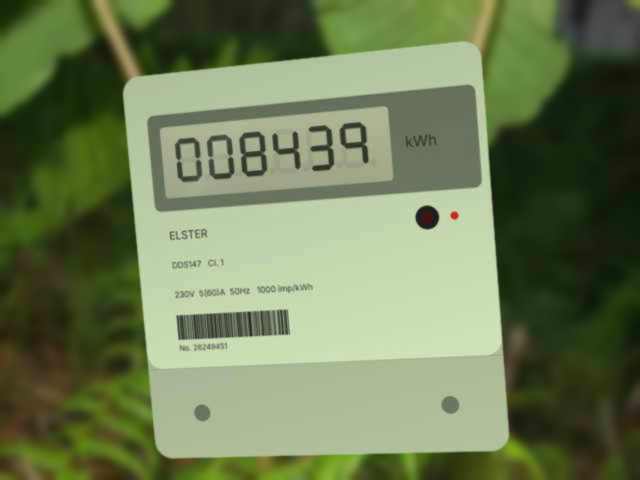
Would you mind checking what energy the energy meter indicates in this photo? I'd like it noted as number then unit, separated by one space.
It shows 8439 kWh
